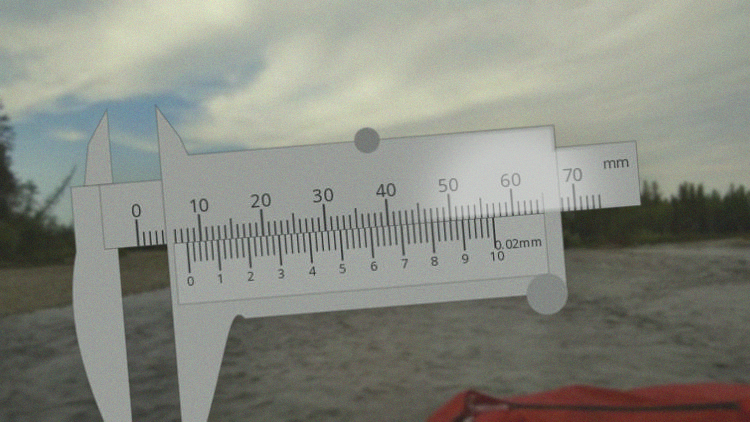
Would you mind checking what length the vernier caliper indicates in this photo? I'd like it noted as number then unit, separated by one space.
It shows 7.8 mm
